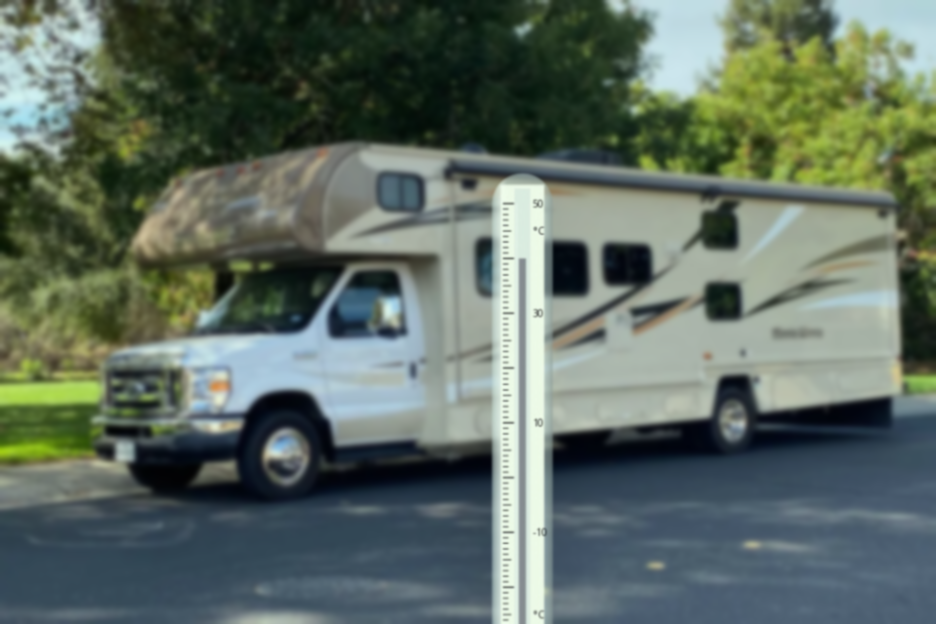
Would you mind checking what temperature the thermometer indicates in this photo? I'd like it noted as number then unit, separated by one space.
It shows 40 °C
